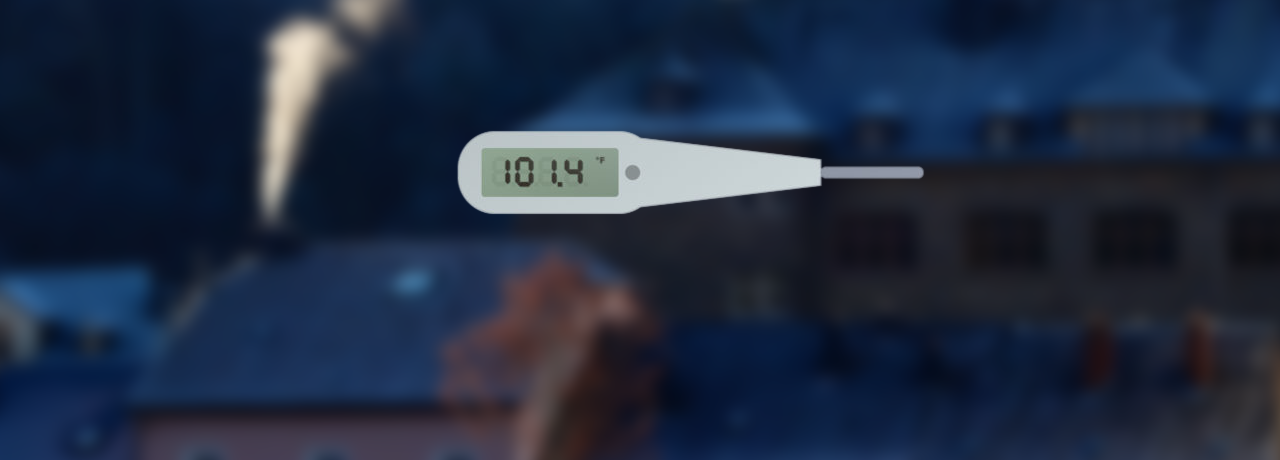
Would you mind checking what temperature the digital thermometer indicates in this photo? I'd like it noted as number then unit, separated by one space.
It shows 101.4 °F
